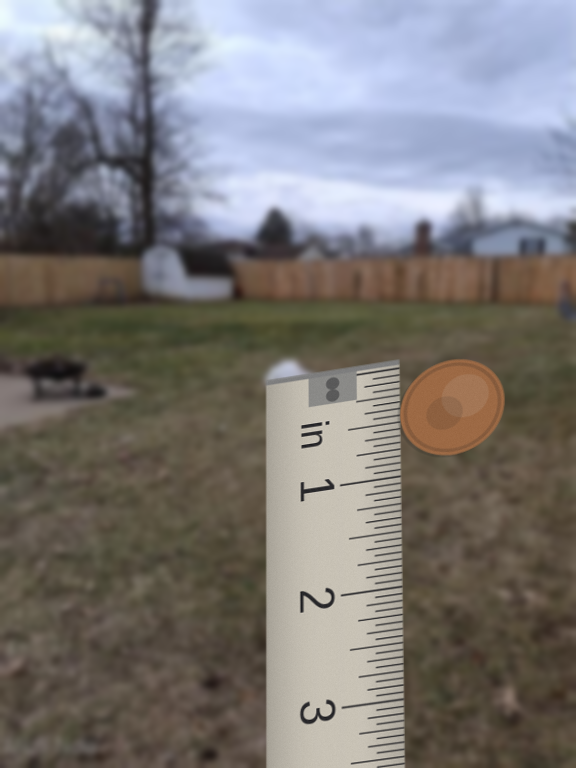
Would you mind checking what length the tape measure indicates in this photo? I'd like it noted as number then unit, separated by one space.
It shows 0.875 in
